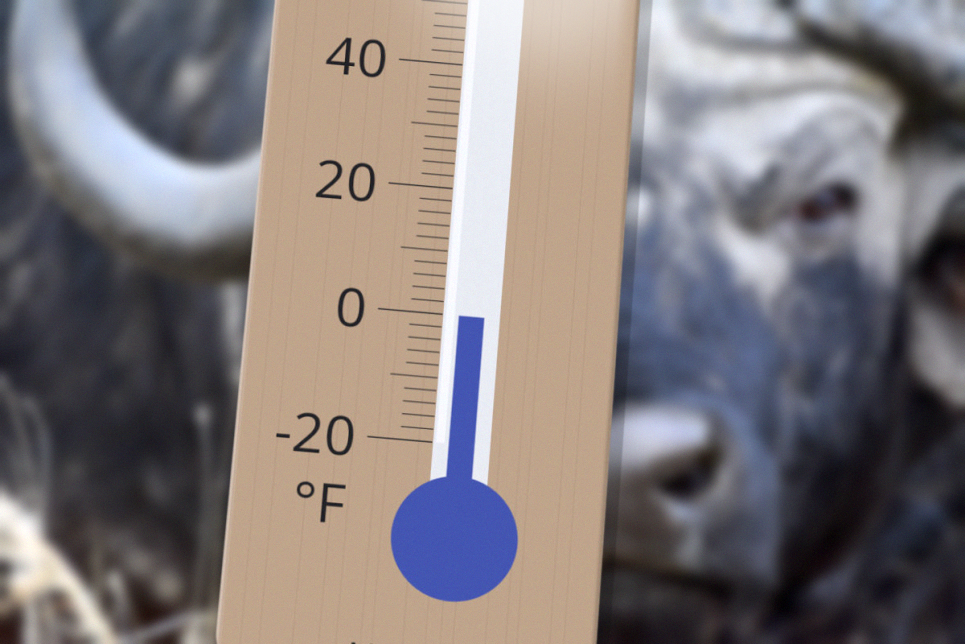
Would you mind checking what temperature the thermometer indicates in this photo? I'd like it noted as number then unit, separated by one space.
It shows 0 °F
